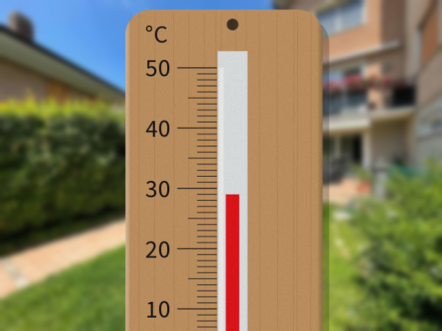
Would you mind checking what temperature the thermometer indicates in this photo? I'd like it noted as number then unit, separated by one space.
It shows 29 °C
